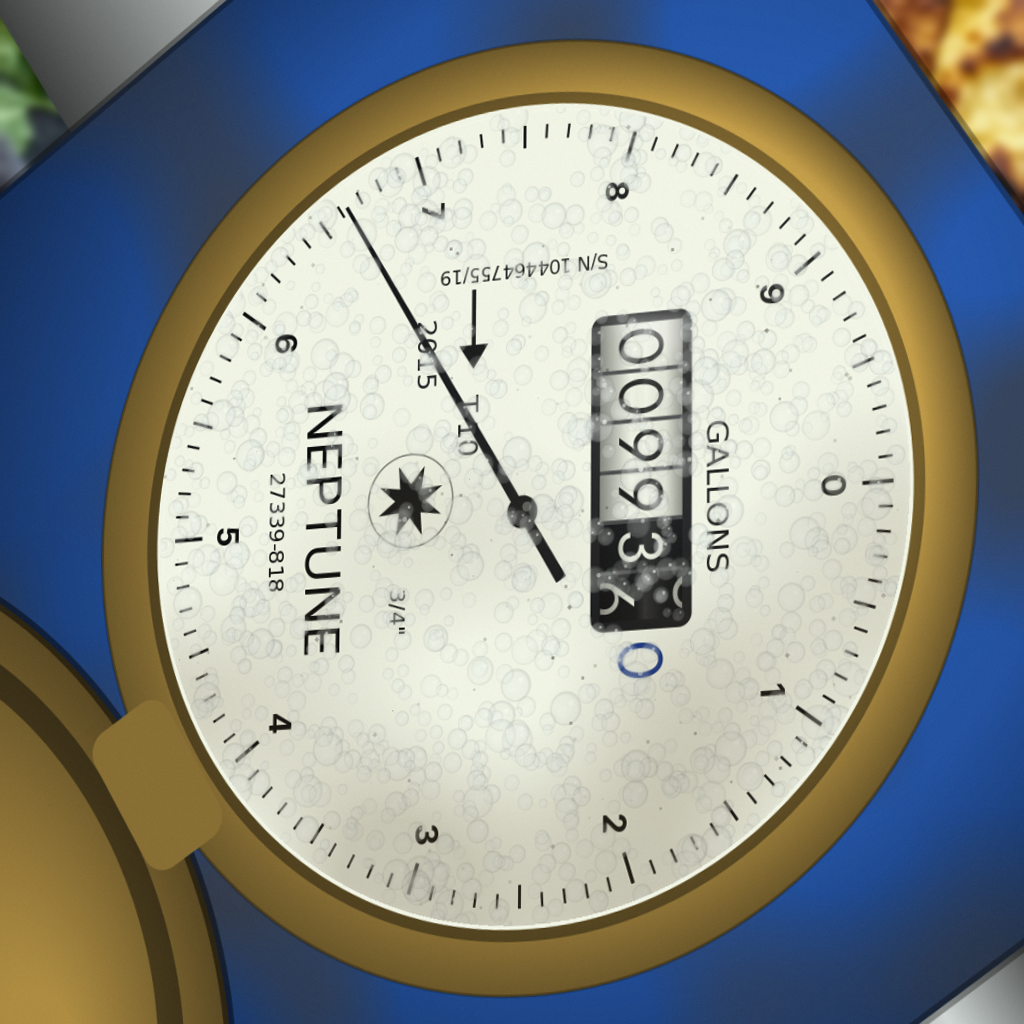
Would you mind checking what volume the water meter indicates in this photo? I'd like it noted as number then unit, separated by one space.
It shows 99356.6 gal
